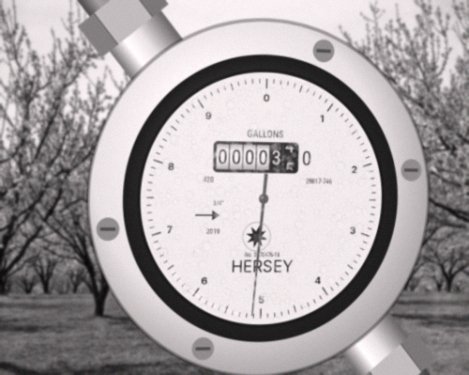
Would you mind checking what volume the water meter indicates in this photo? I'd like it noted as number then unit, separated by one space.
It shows 345.1 gal
